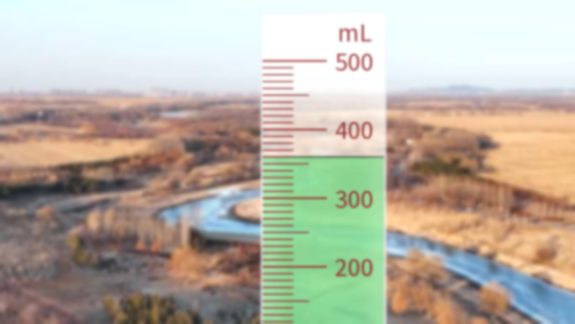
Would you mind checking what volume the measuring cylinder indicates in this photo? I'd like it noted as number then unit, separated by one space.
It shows 360 mL
